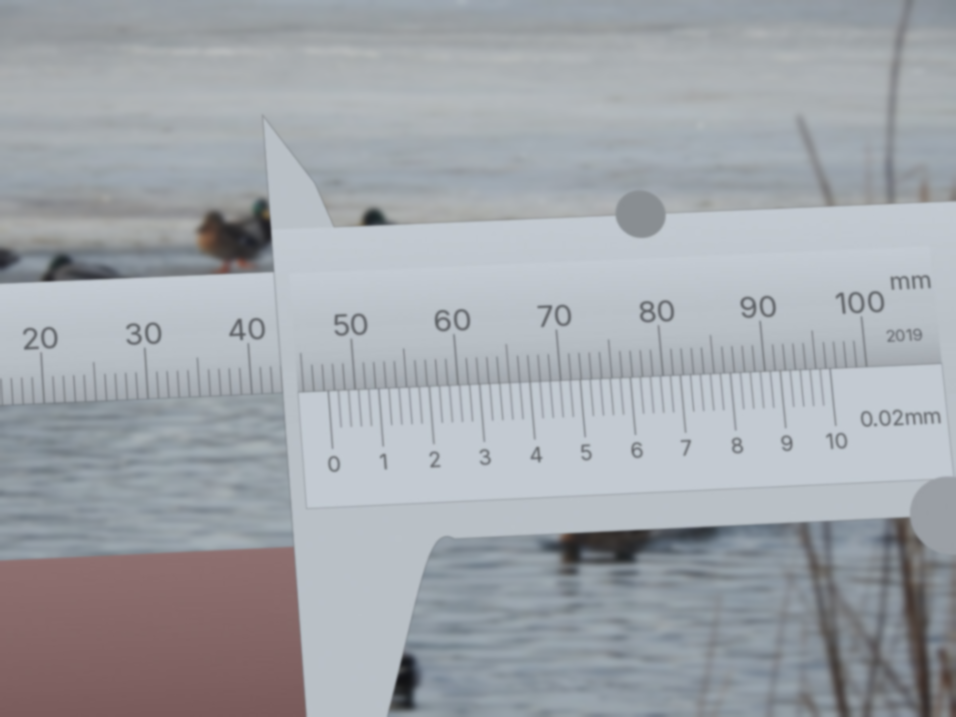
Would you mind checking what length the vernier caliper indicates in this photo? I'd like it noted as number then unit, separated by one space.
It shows 47.4 mm
